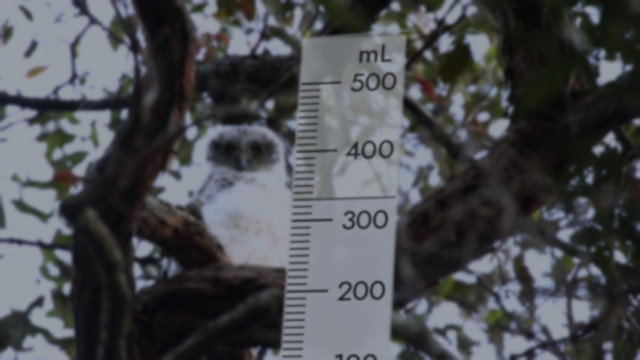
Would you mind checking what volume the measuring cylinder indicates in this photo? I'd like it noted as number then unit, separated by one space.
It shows 330 mL
